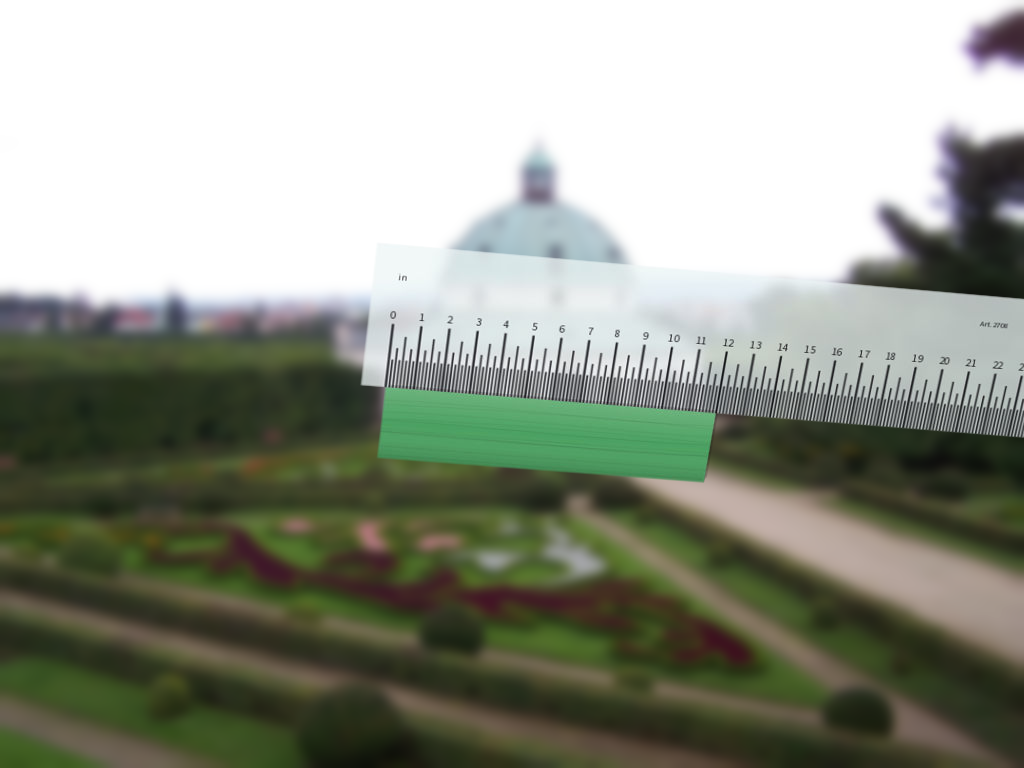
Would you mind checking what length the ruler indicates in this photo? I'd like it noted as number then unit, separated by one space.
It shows 12 in
